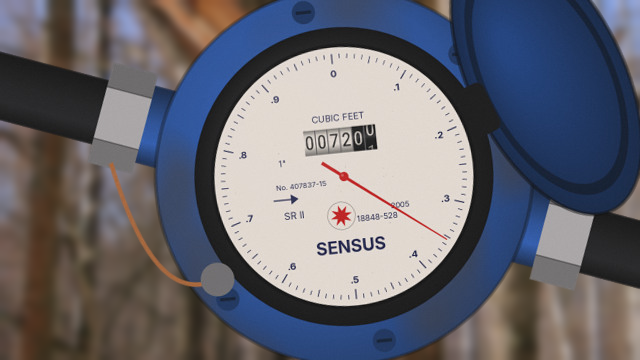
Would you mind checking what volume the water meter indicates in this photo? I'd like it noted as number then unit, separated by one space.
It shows 7200.35 ft³
